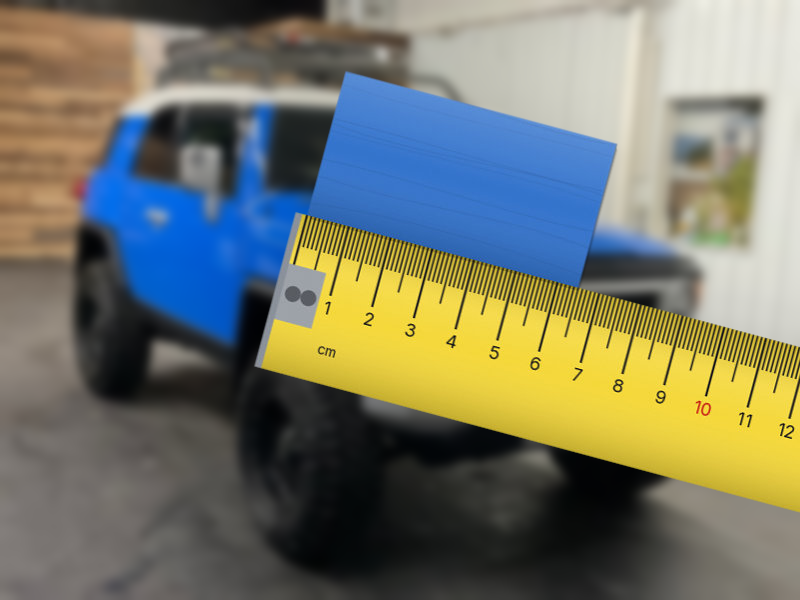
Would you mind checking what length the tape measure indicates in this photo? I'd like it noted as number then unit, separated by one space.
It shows 6.5 cm
